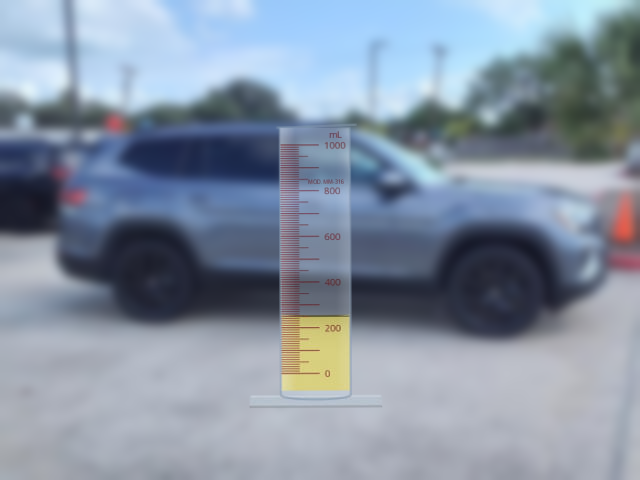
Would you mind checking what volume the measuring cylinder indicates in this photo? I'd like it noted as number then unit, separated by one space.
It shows 250 mL
